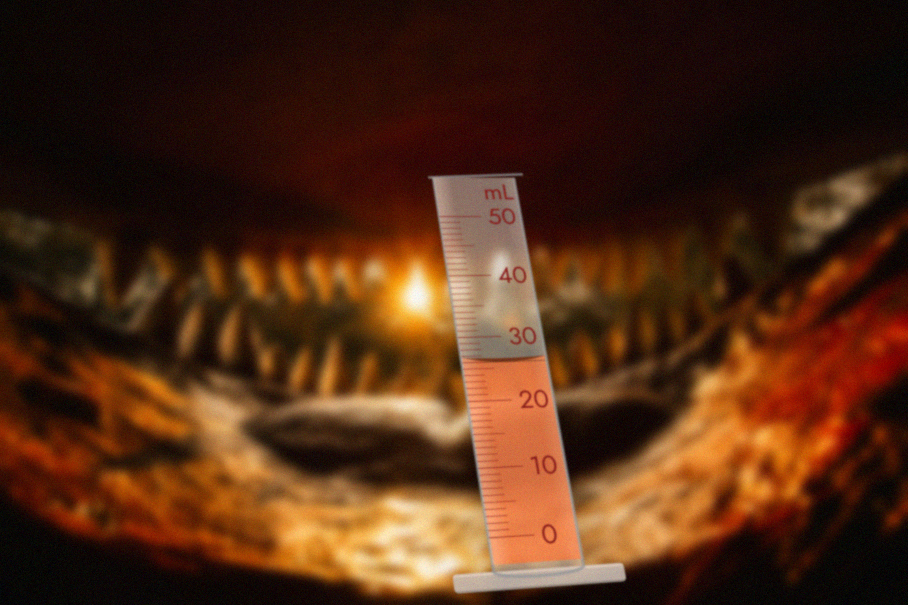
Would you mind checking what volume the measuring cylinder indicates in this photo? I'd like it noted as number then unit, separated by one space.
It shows 26 mL
